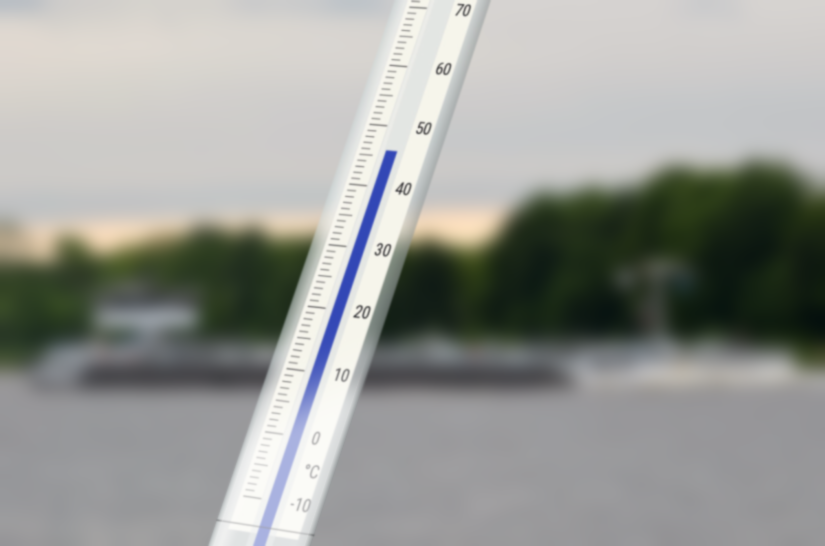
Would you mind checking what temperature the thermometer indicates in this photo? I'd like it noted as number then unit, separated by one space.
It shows 46 °C
